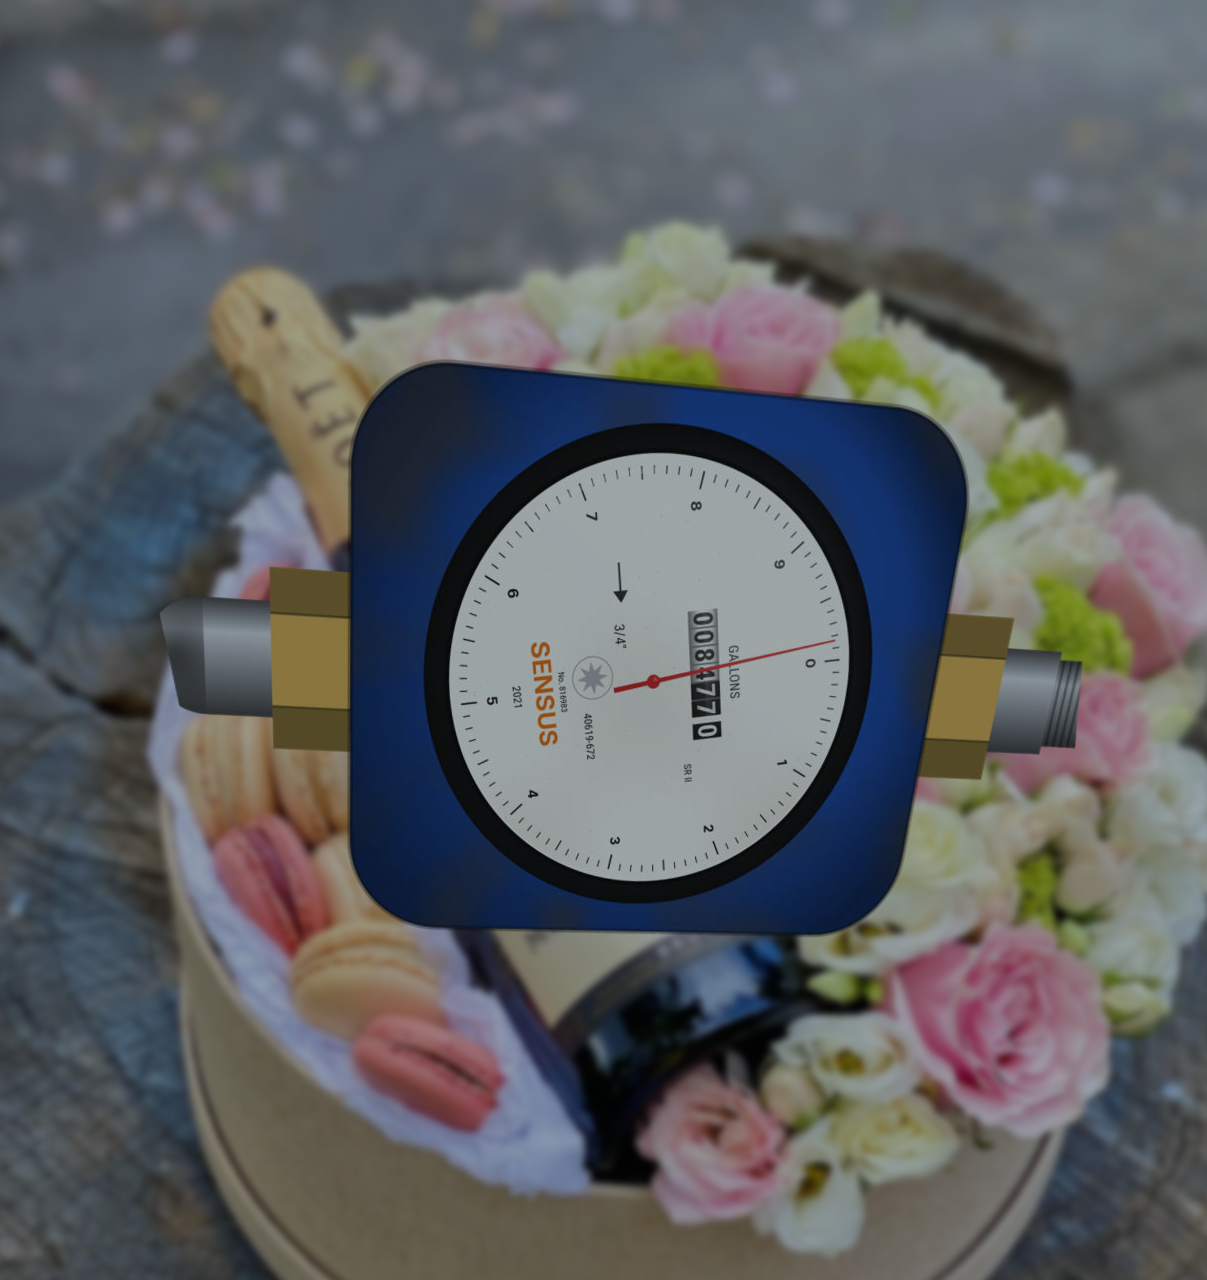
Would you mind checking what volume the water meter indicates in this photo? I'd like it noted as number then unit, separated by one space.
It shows 84769.8 gal
